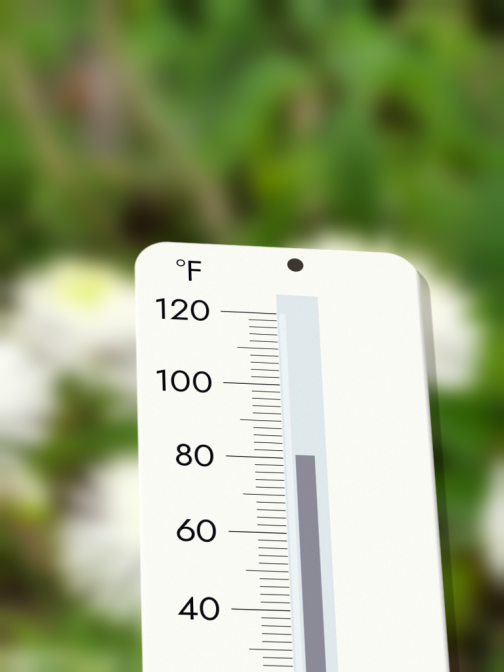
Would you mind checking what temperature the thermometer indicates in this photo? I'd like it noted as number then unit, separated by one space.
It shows 81 °F
